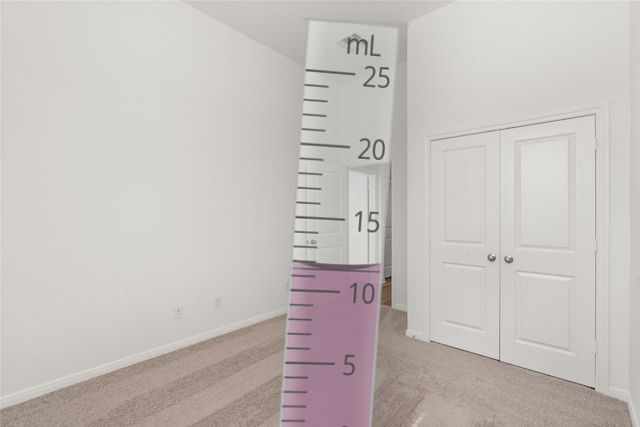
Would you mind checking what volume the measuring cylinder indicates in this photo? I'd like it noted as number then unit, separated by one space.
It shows 11.5 mL
